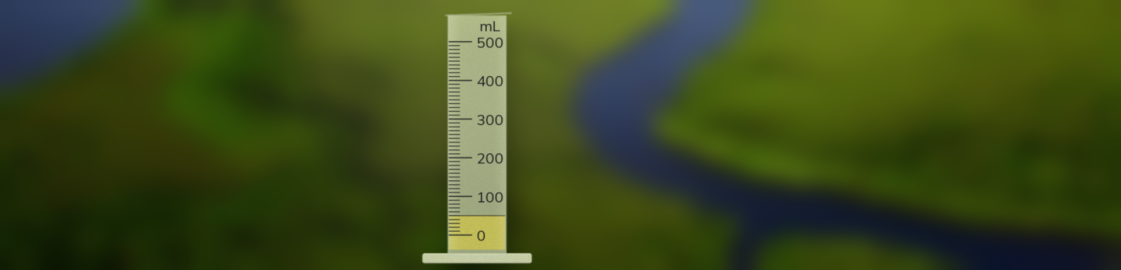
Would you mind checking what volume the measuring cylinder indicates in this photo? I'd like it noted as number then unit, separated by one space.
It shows 50 mL
